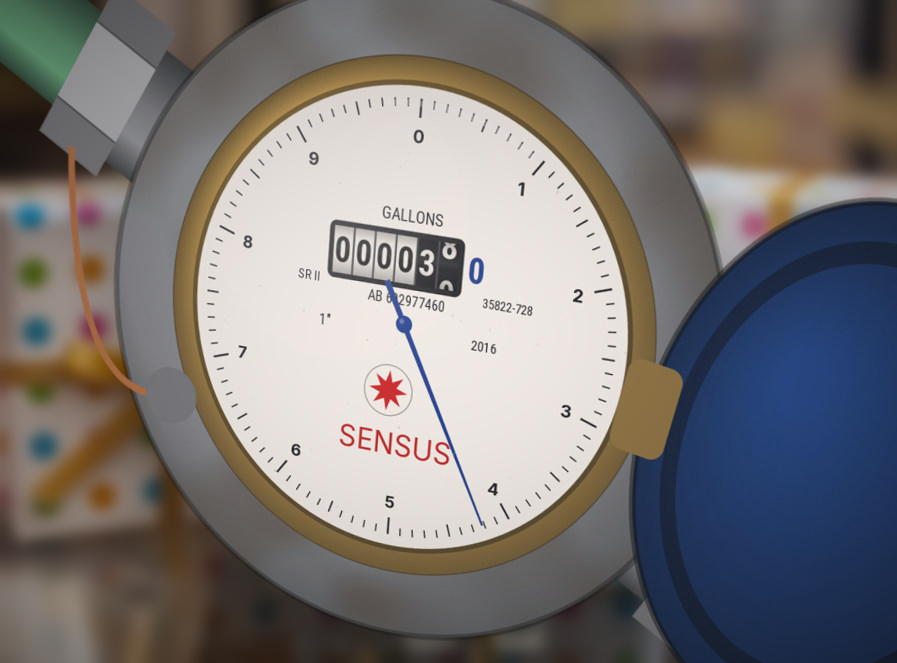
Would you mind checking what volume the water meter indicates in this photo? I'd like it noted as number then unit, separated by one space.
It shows 384.2 gal
